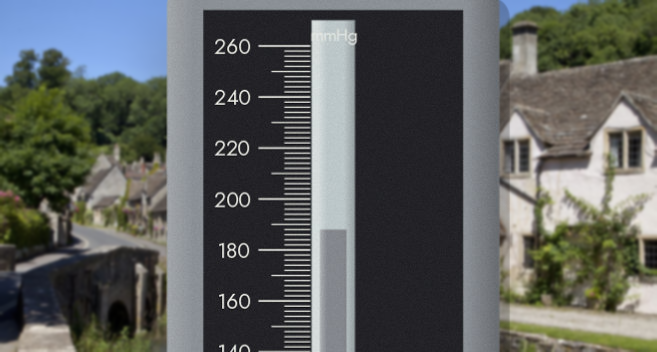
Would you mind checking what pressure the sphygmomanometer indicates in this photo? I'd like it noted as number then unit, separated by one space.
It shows 188 mmHg
